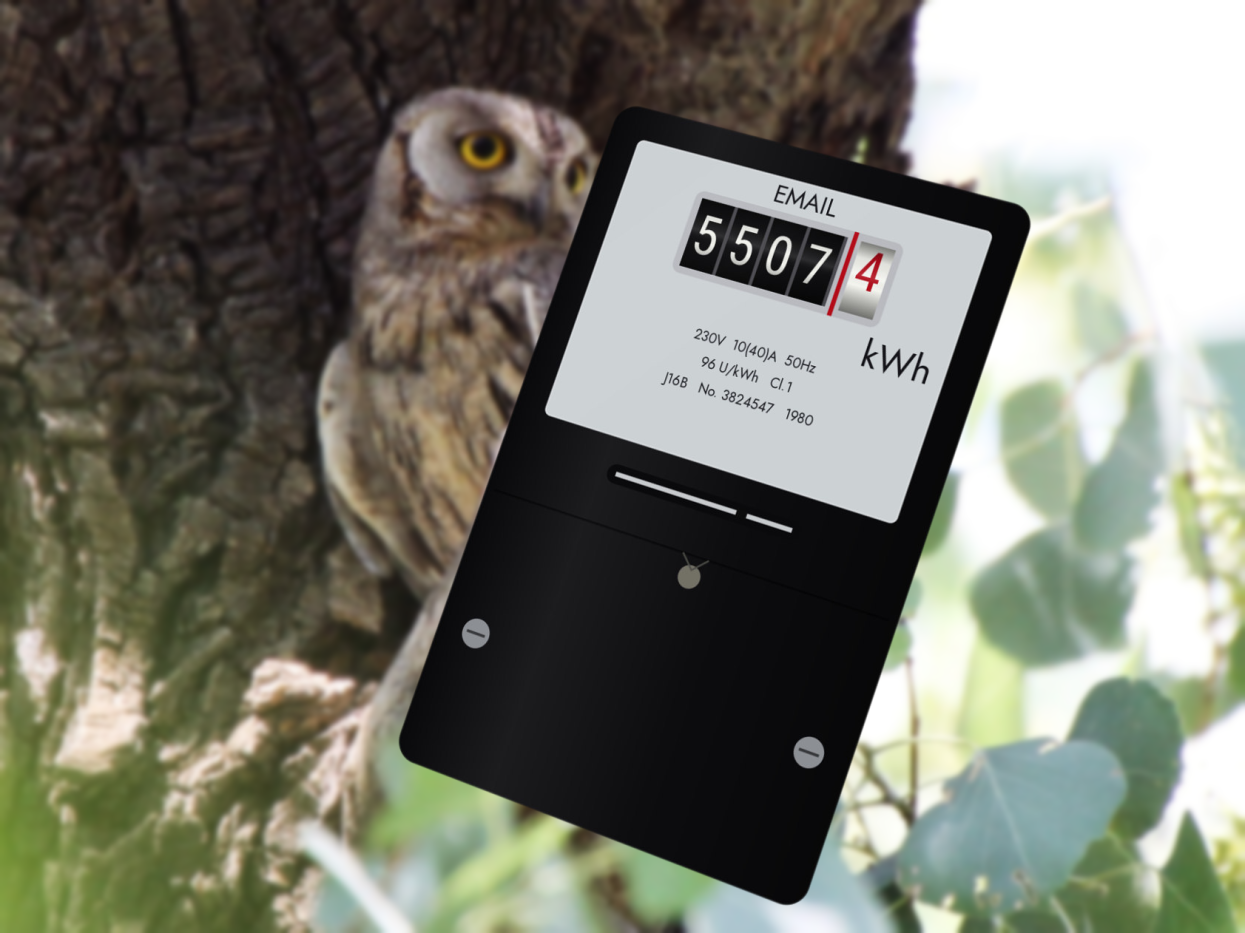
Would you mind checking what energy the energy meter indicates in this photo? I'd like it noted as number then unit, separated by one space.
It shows 5507.4 kWh
